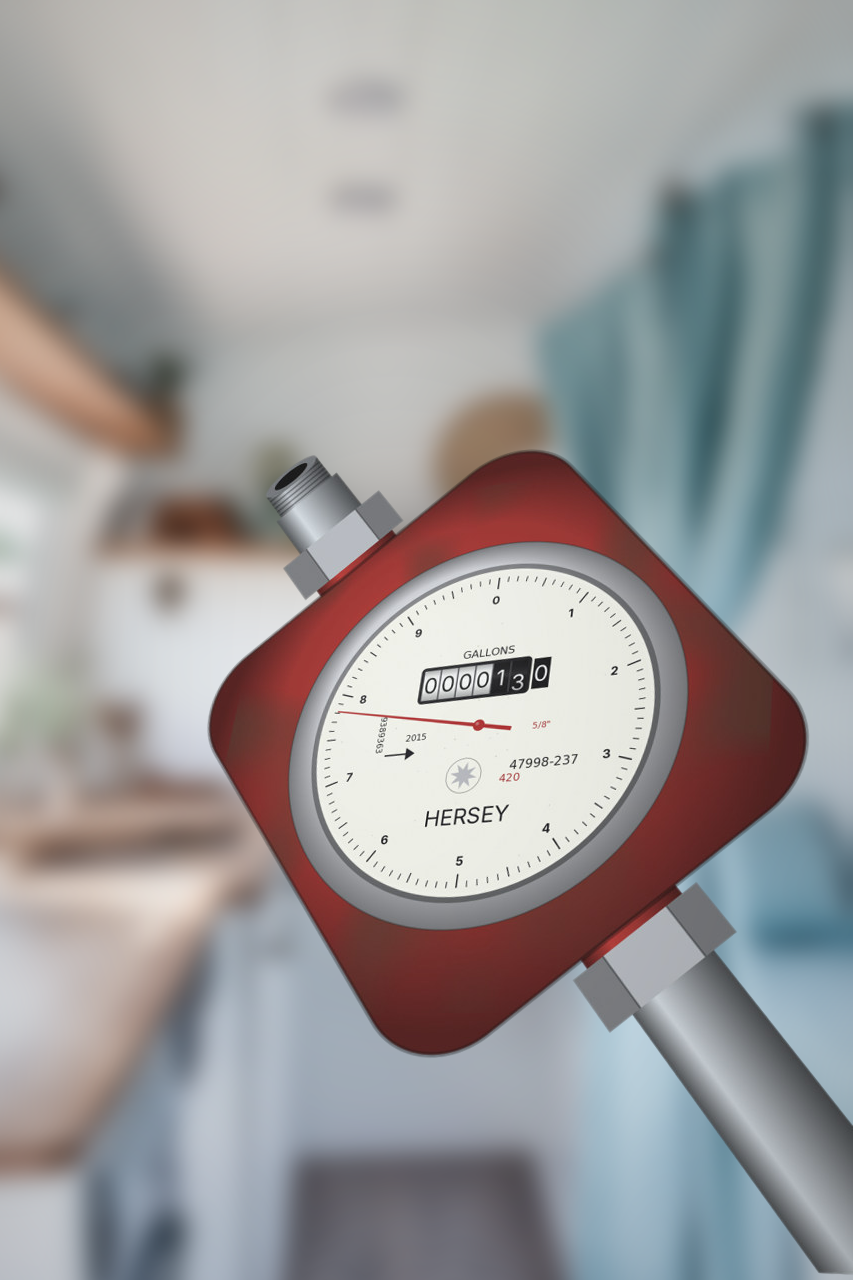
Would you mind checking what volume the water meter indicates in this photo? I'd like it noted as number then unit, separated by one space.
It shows 127.8 gal
